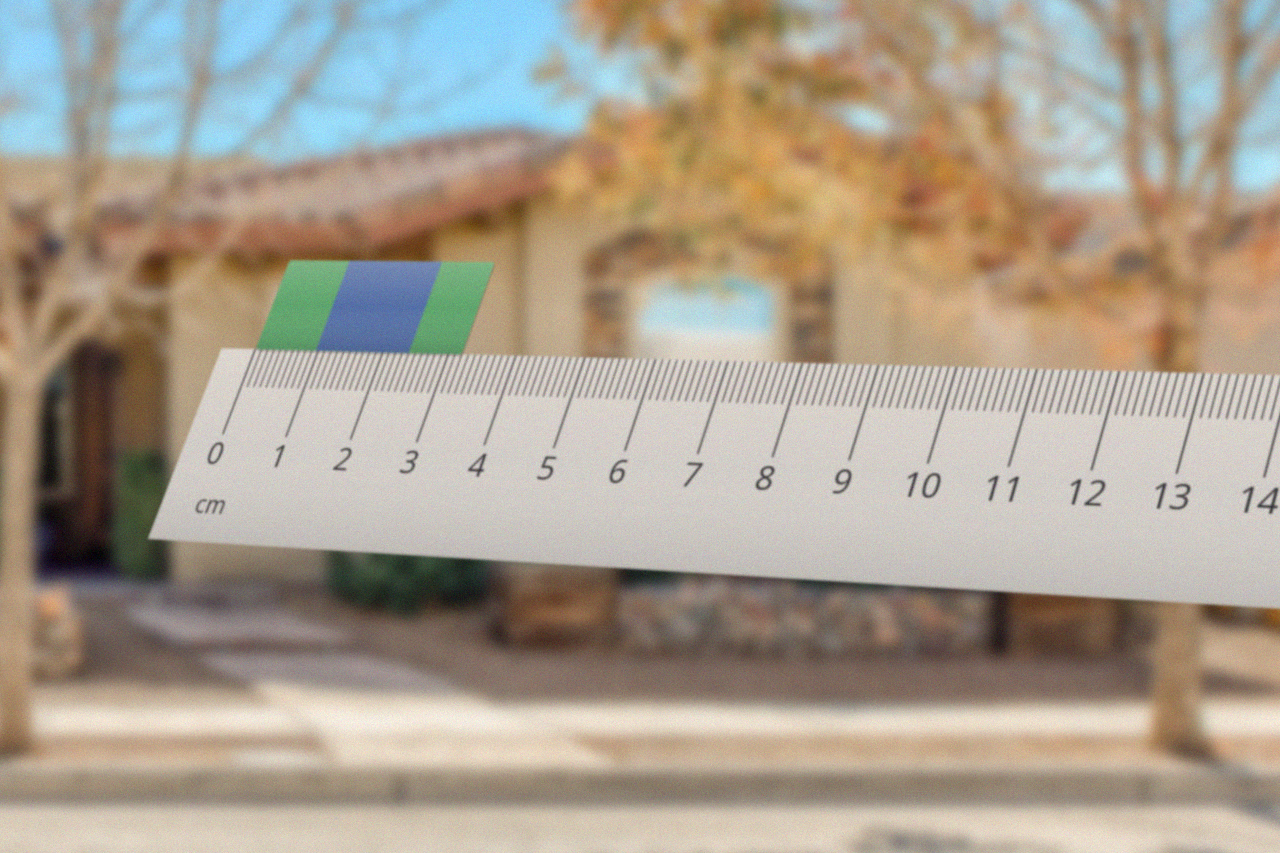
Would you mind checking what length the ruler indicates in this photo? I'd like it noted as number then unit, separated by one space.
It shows 3.2 cm
